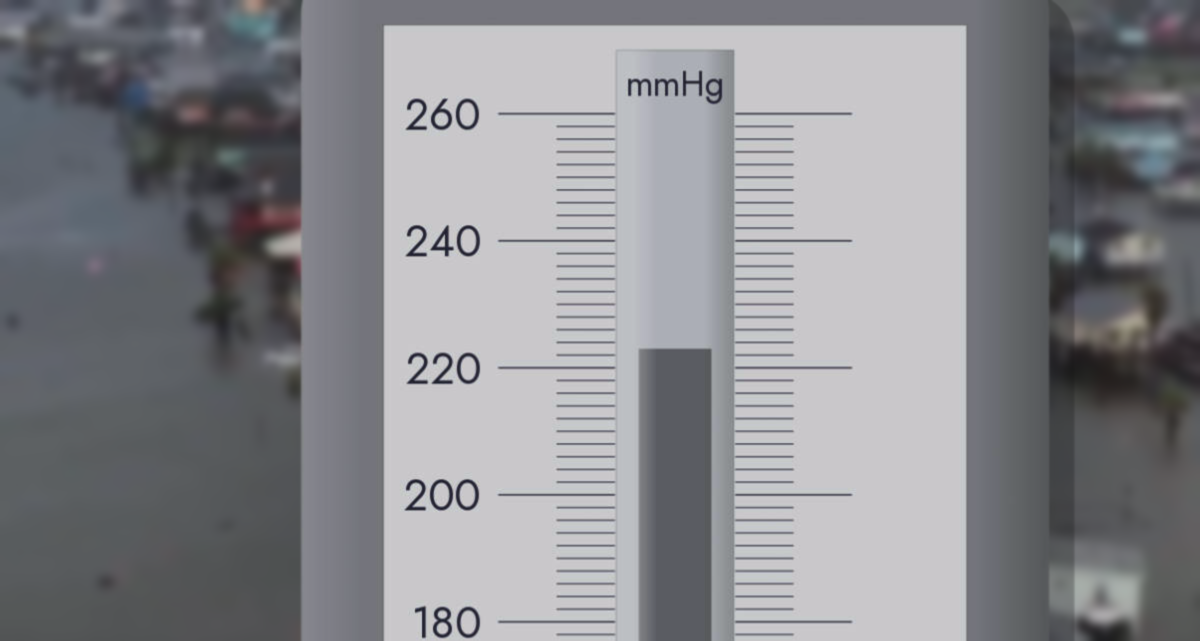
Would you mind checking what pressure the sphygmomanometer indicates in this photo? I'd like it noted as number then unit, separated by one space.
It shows 223 mmHg
